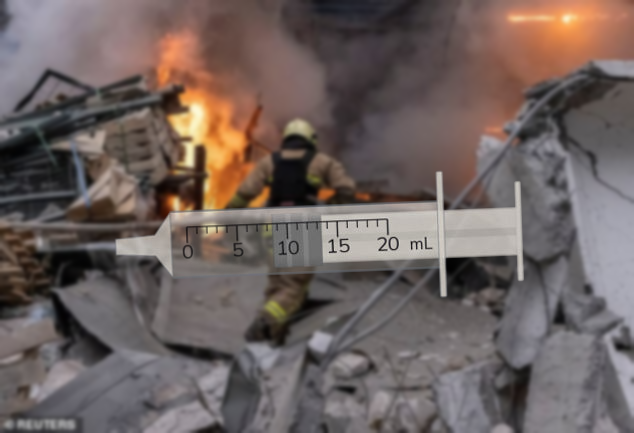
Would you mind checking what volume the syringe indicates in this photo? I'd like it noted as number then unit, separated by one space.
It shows 8.5 mL
